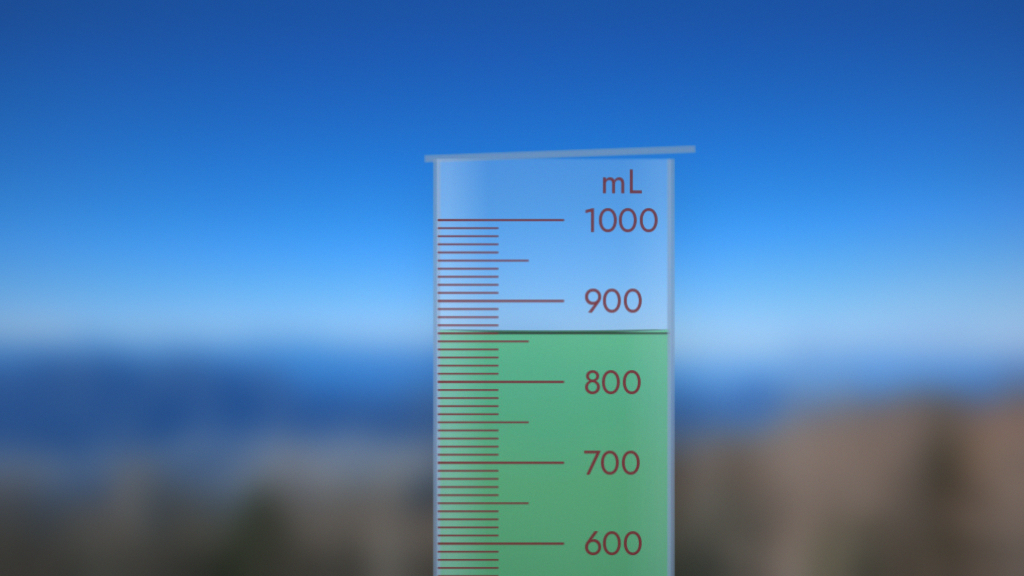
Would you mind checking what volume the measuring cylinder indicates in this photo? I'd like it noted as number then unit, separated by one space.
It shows 860 mL
